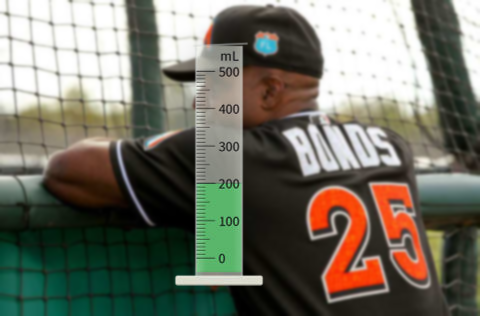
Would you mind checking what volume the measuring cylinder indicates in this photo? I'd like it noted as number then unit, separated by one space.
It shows 200 mL
